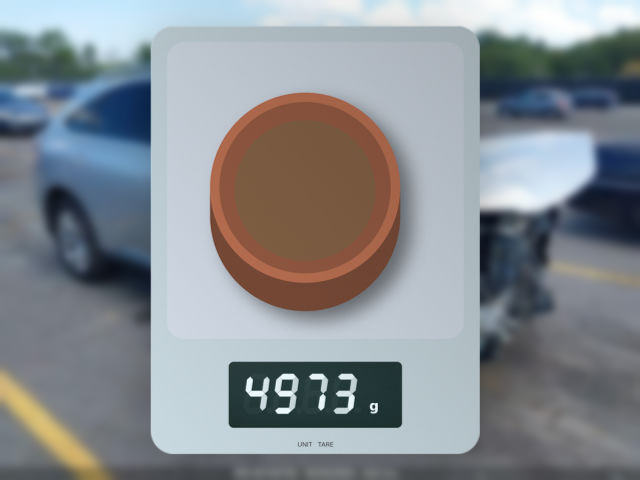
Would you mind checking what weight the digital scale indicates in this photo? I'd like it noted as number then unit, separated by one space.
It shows 4973 g
